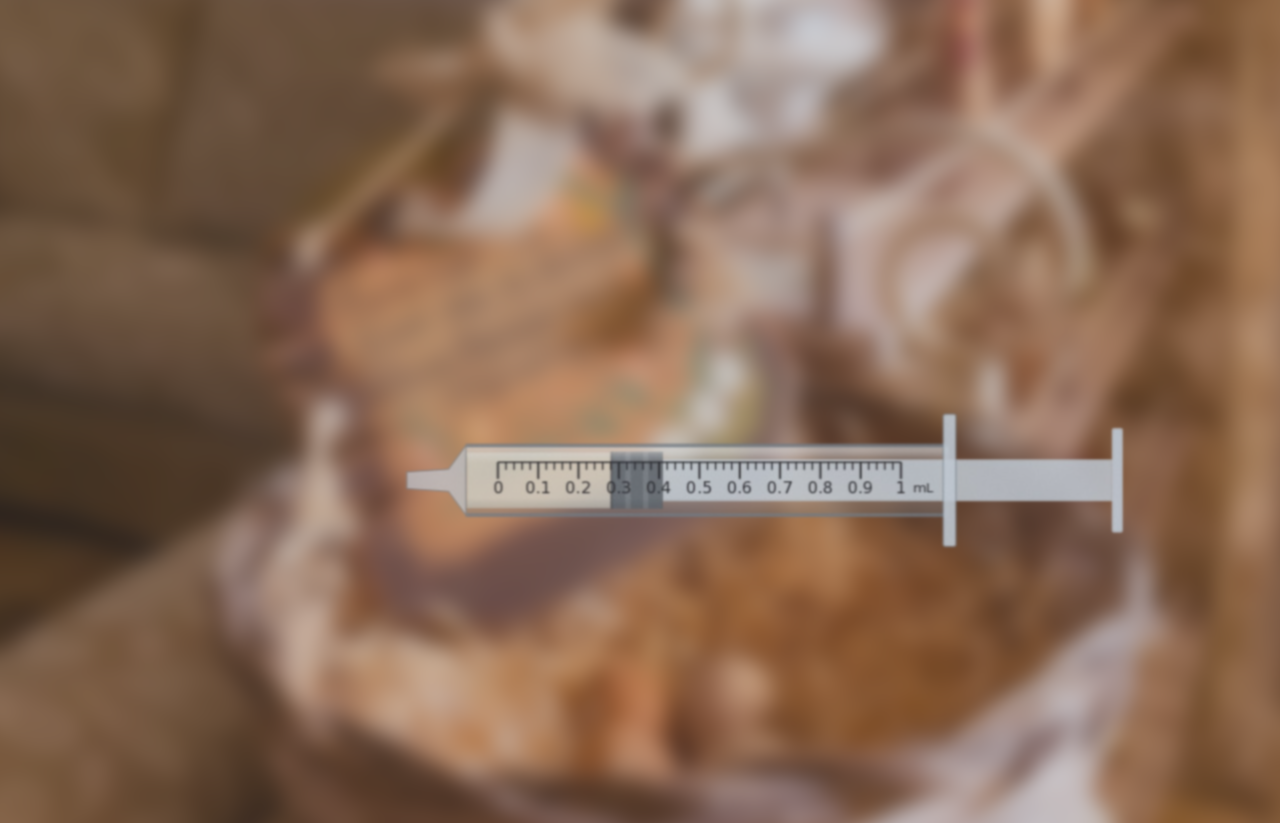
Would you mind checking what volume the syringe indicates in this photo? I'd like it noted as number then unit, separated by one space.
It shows 0.28 mL
